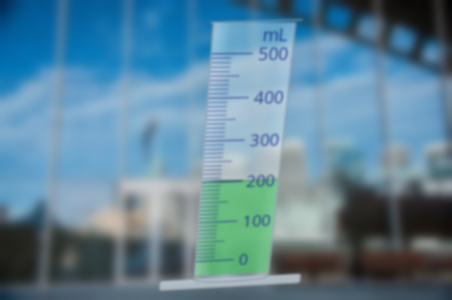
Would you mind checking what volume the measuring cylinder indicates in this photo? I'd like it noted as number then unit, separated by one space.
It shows 200 mL
